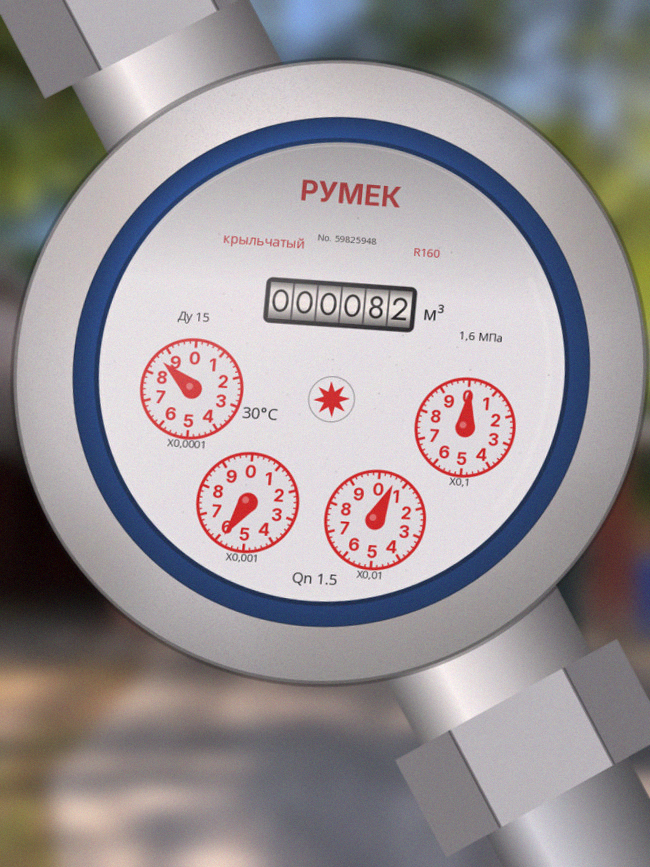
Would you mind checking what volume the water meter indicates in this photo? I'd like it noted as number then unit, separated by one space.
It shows 82.0058 m³
